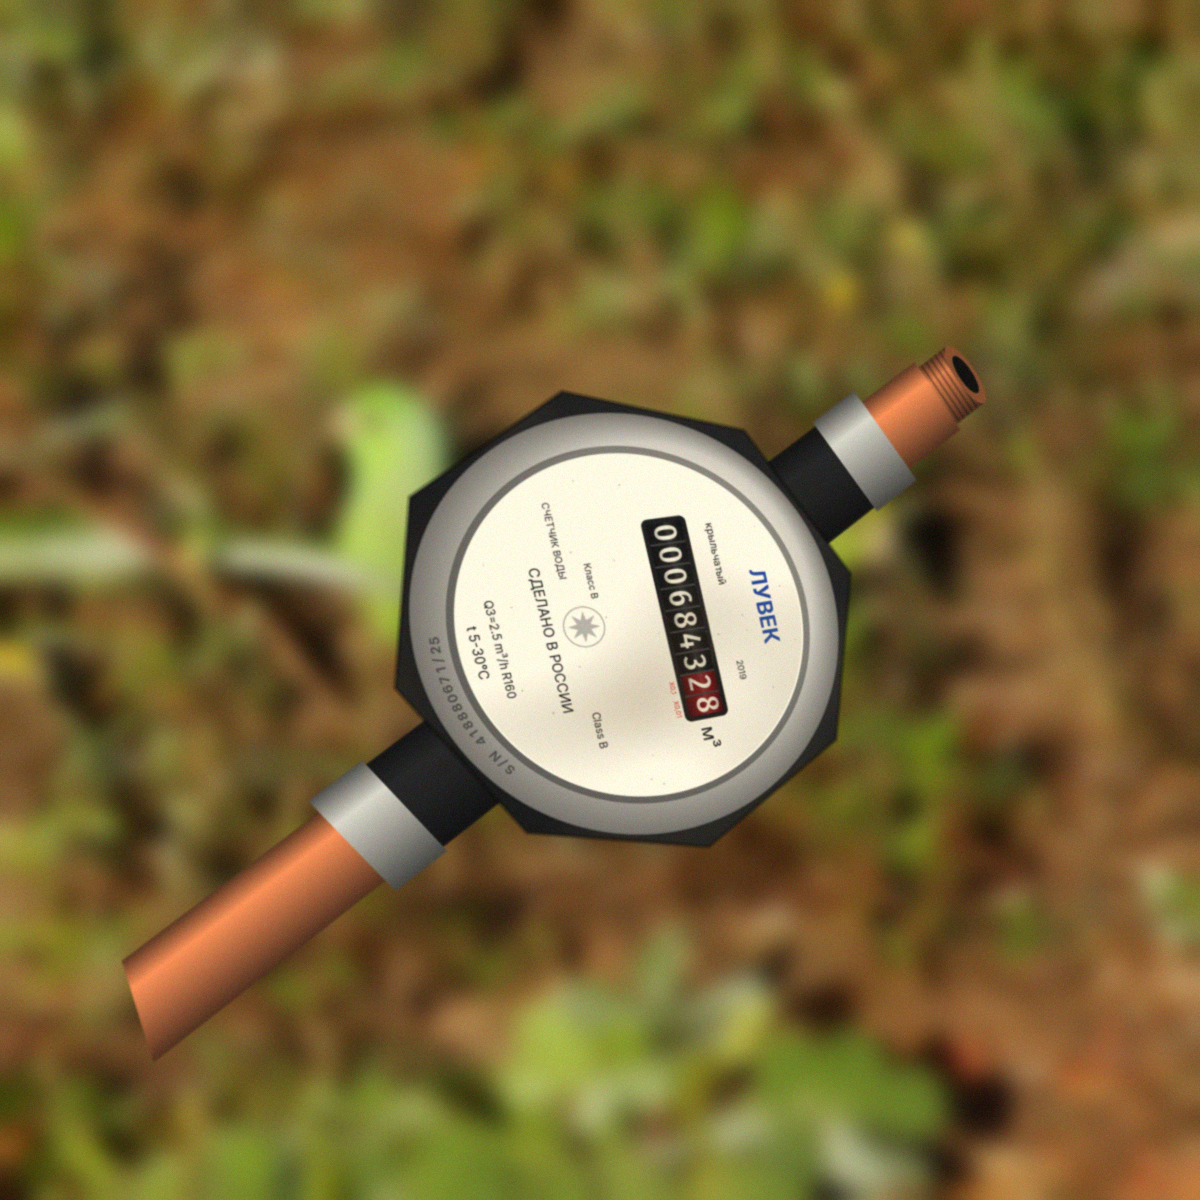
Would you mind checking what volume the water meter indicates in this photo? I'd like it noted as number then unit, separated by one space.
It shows 6843.28 m³
